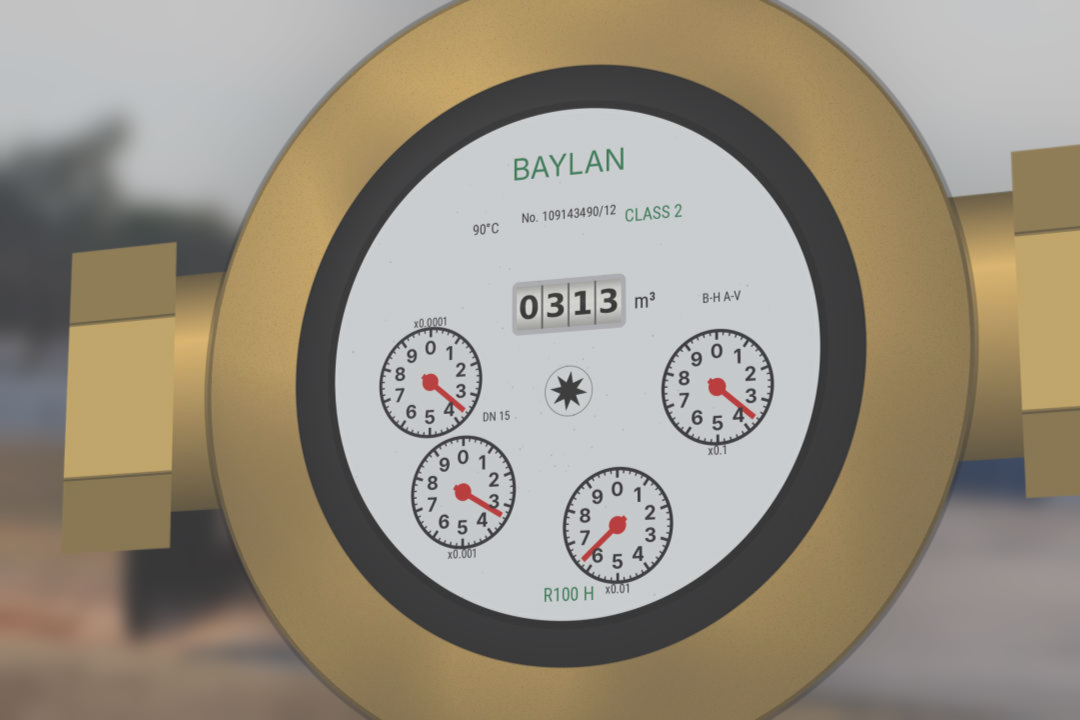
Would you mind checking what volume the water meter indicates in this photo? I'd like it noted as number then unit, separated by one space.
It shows 313.3633 m³
